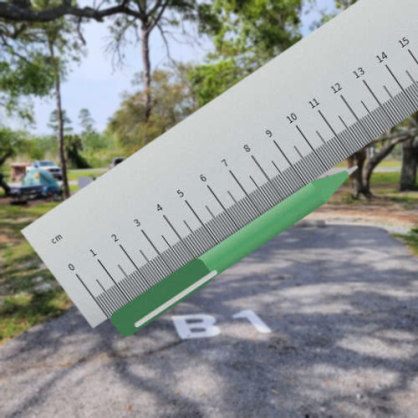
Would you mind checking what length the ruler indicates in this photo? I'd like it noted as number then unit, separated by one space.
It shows 11 cm
